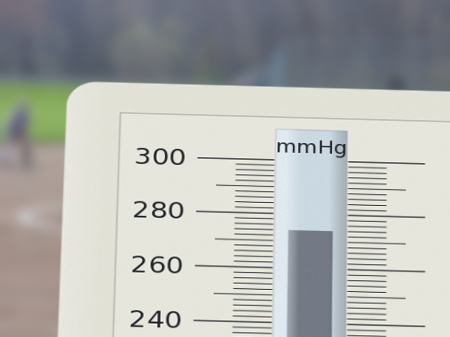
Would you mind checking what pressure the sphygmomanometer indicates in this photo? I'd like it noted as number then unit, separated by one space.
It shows 274 mmHg
